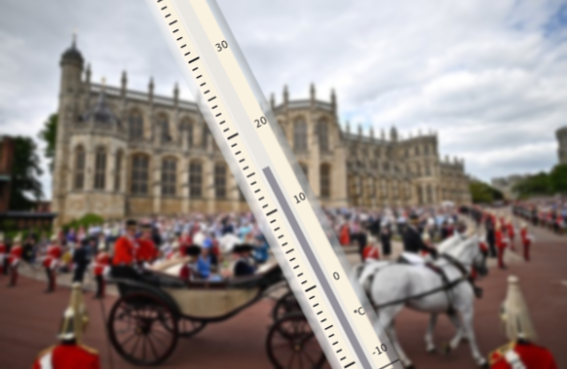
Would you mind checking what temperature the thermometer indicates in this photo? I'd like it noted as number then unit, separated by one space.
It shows 15 °C
